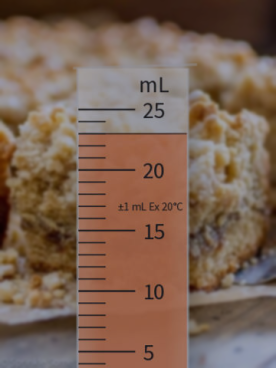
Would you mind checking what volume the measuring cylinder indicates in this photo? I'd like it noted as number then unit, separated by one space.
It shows 23 mL
